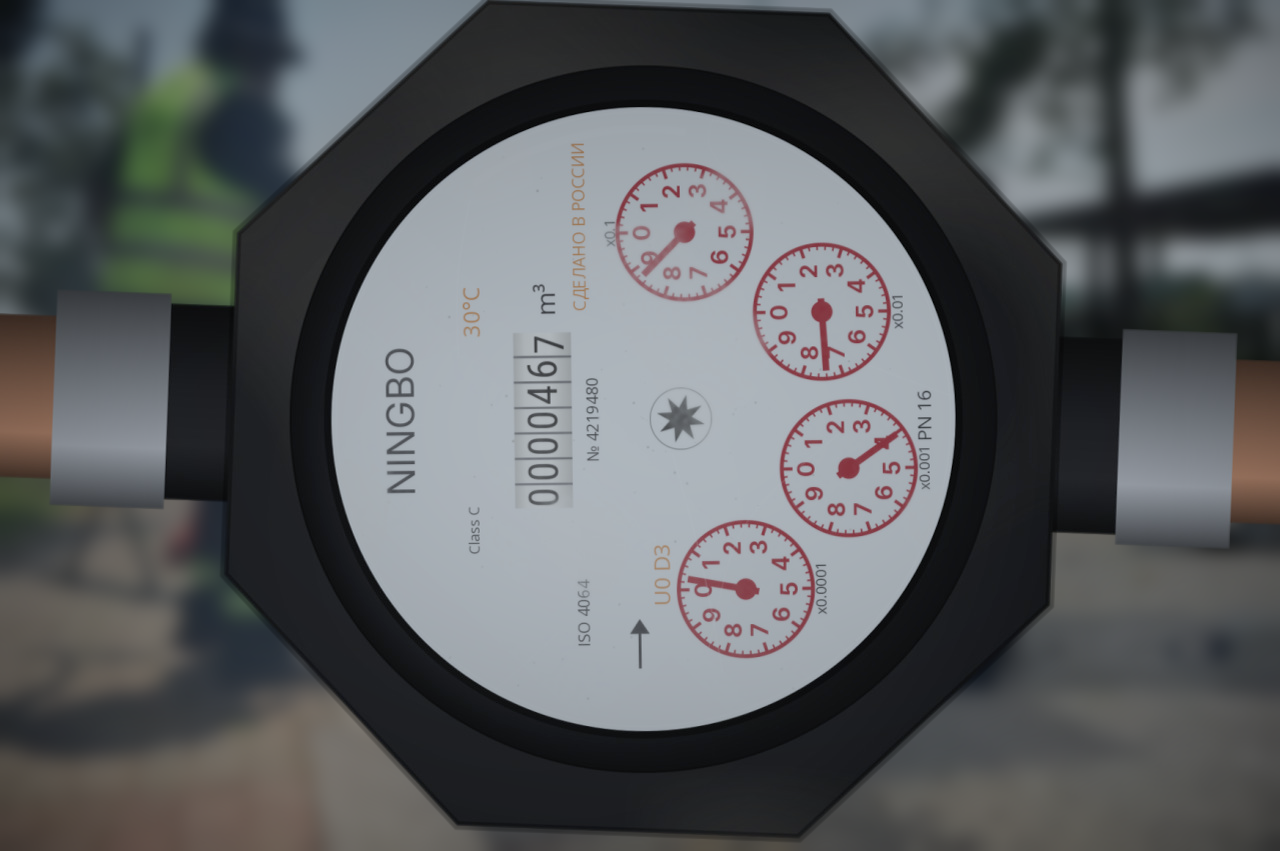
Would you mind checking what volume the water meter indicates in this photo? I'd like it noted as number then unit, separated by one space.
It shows 466.8740 m³
